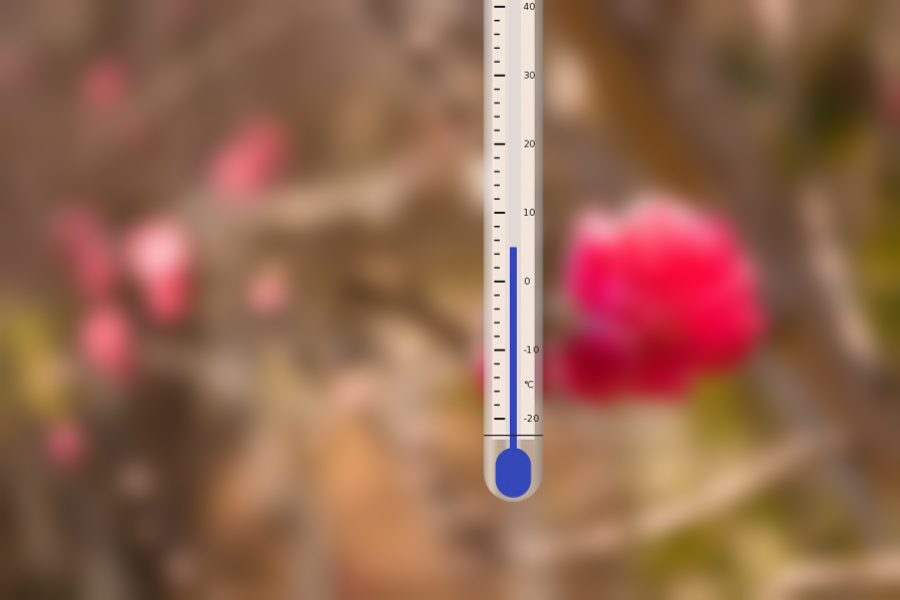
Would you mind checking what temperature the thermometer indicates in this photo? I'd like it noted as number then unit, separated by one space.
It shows 5 °C
